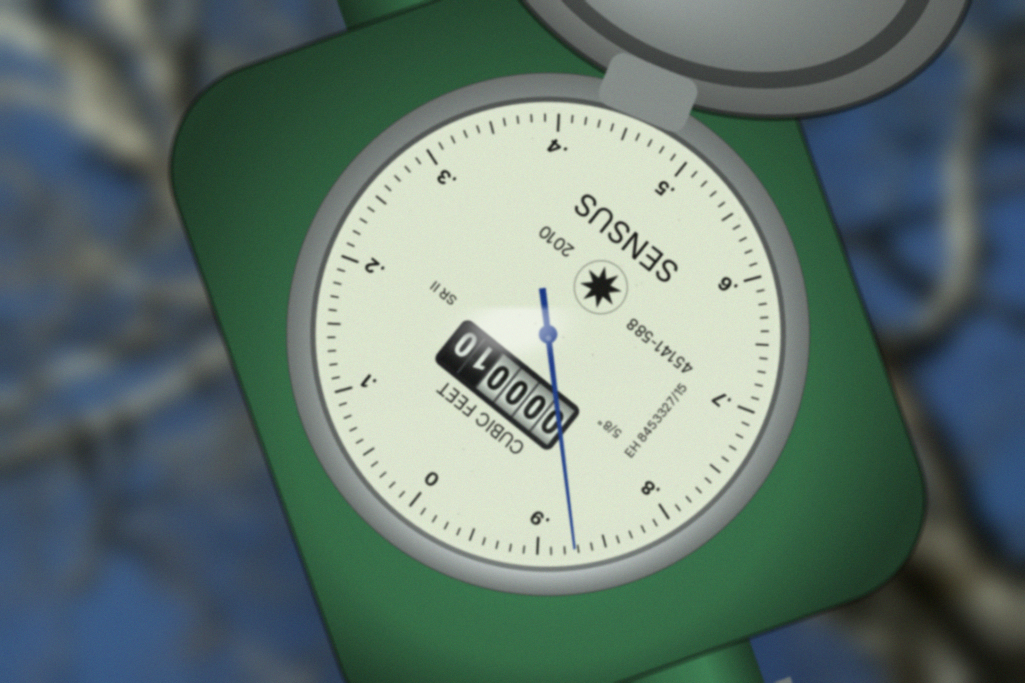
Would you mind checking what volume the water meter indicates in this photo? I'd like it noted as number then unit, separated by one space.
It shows 9.87 ft³
